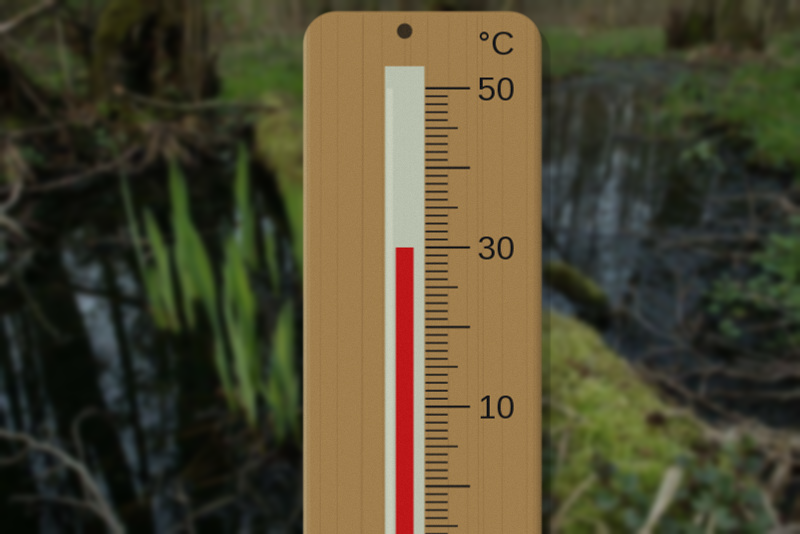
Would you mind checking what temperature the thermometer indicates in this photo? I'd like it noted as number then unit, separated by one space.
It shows 30 °C
